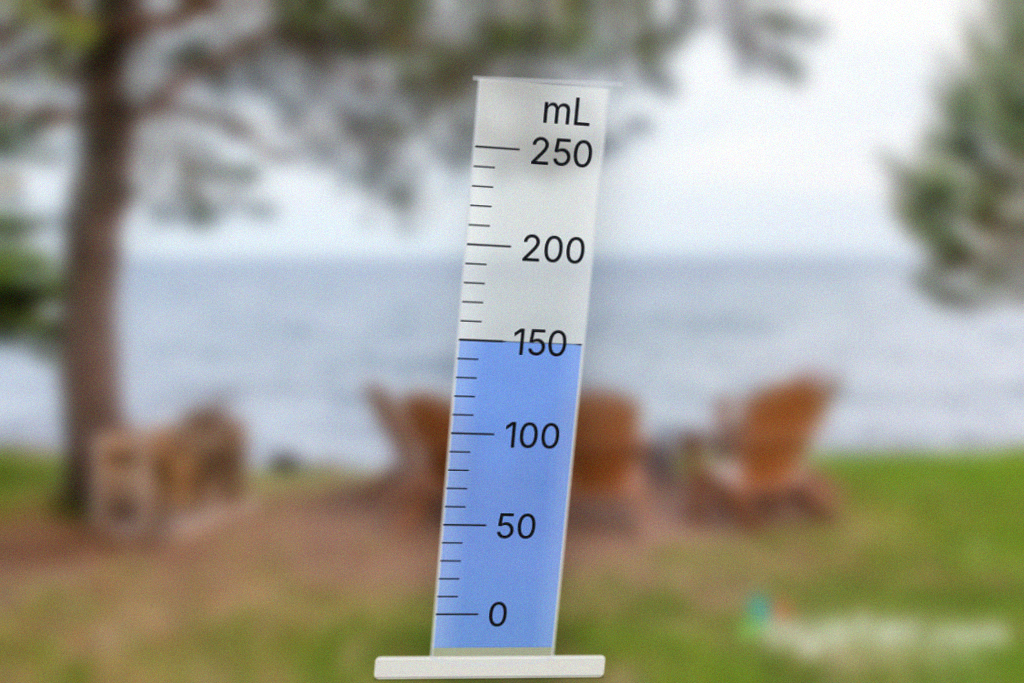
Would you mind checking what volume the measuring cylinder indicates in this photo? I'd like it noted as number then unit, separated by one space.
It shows 150 mL
